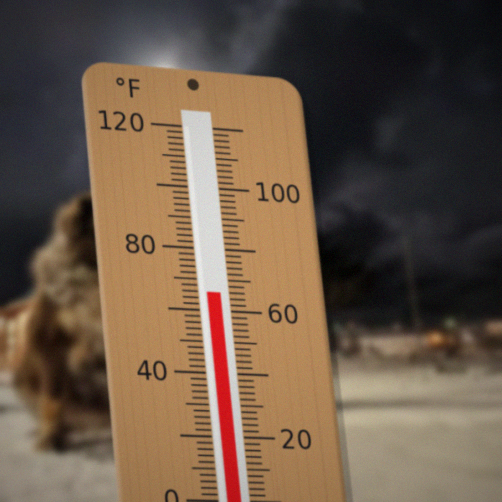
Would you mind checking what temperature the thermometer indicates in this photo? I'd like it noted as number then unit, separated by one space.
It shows 66 °F
